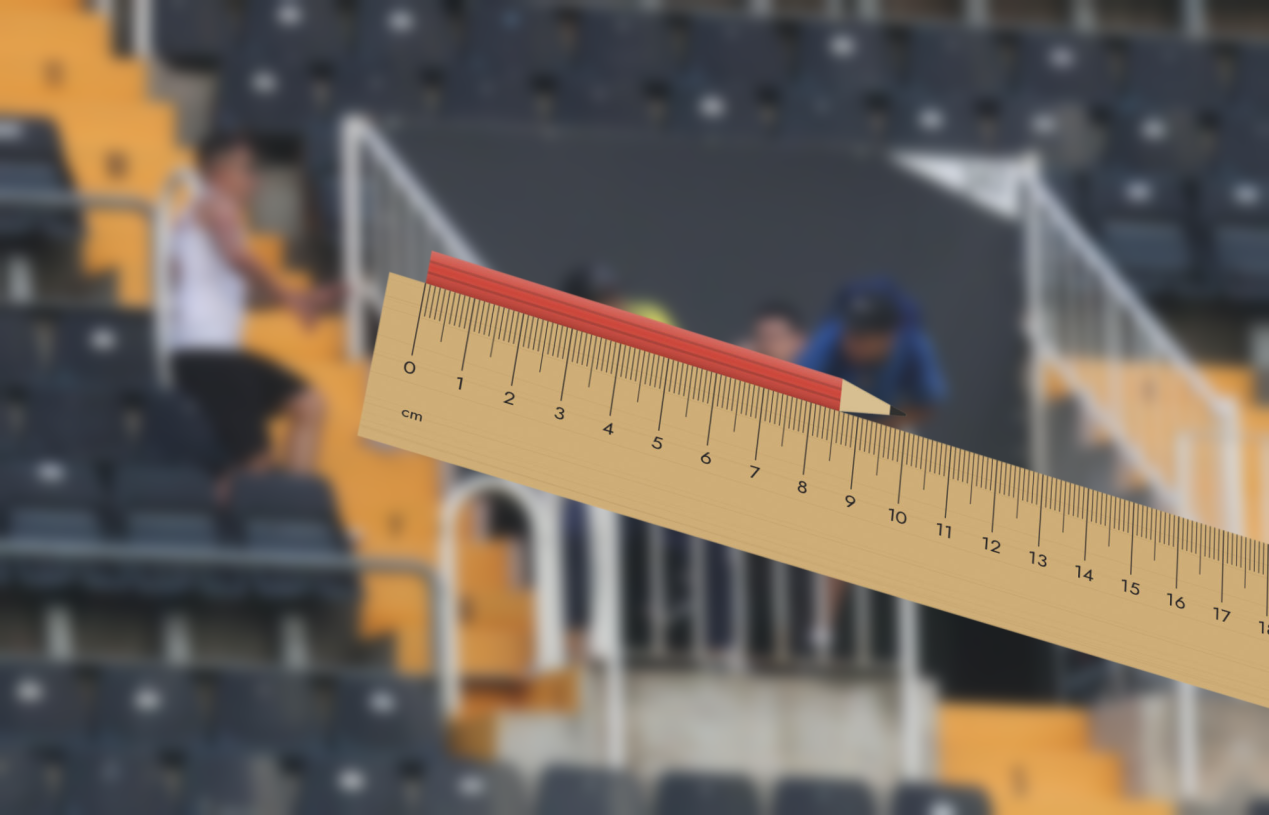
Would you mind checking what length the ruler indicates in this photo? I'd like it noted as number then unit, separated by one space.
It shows 10 cm
